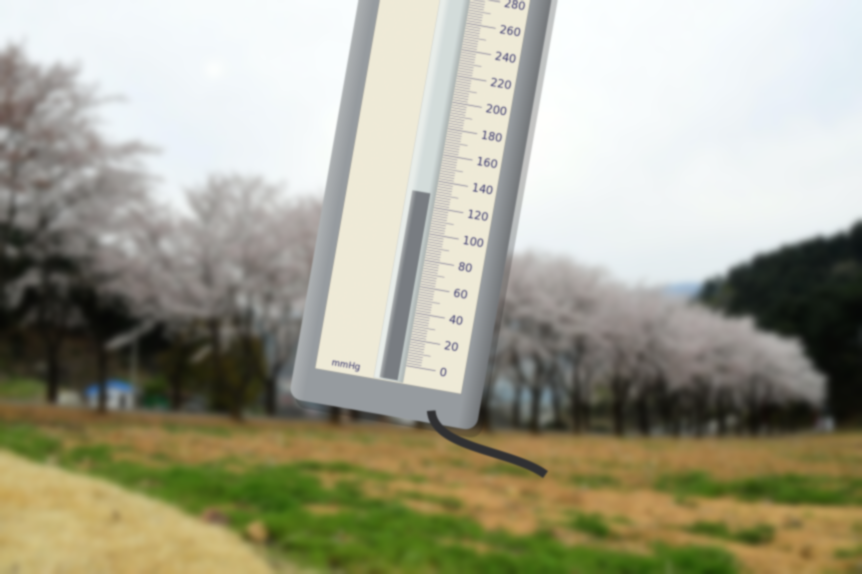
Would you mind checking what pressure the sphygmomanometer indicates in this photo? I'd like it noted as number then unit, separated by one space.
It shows 130 mmHg
